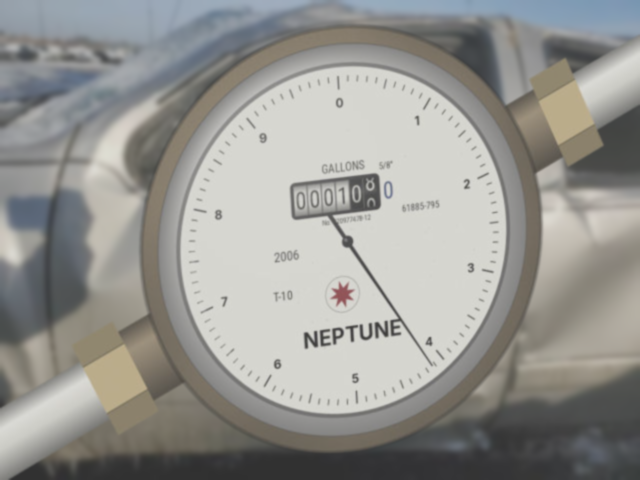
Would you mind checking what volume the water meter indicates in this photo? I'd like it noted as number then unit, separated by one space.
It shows 1084.1 gal
